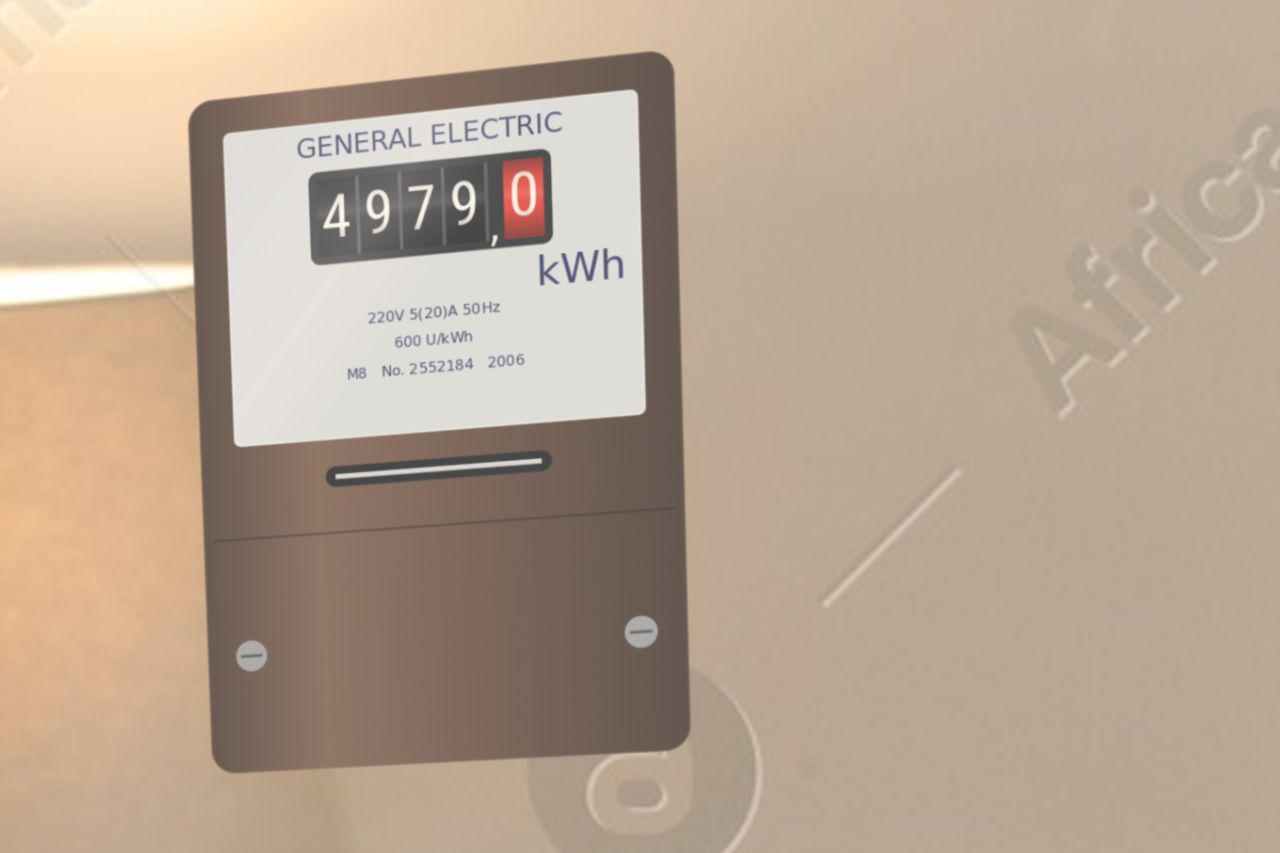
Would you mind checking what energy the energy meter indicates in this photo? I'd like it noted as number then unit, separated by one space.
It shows 4979.0 kWh
